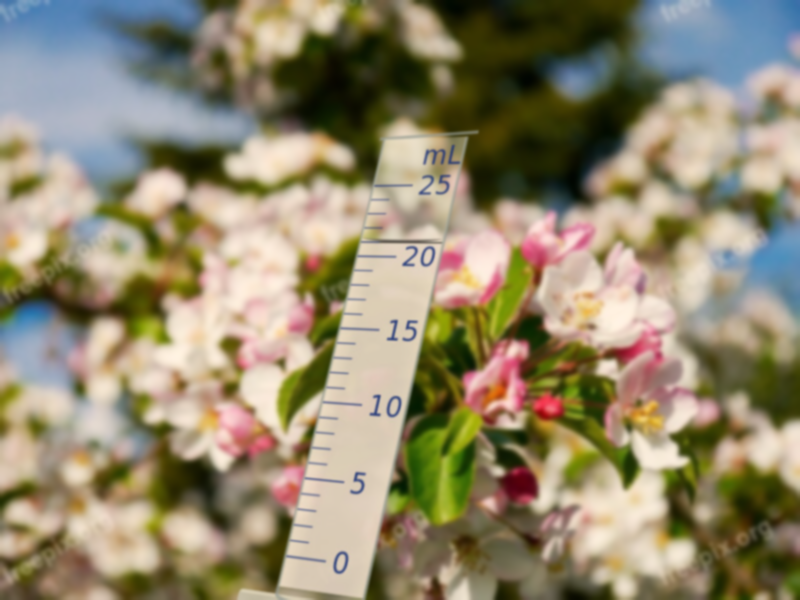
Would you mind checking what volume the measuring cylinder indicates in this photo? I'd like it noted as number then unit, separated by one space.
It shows 21 mL
